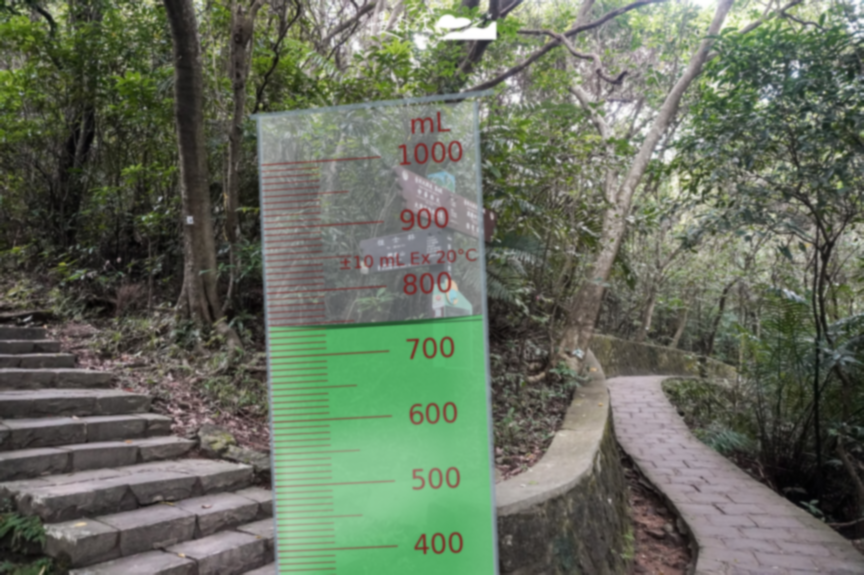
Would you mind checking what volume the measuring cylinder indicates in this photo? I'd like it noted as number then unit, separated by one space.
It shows 740 mL
